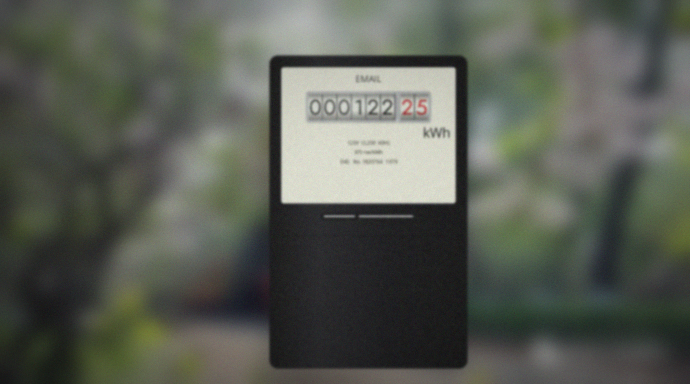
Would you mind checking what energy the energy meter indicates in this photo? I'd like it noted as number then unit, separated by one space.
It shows 122.25 kWh
